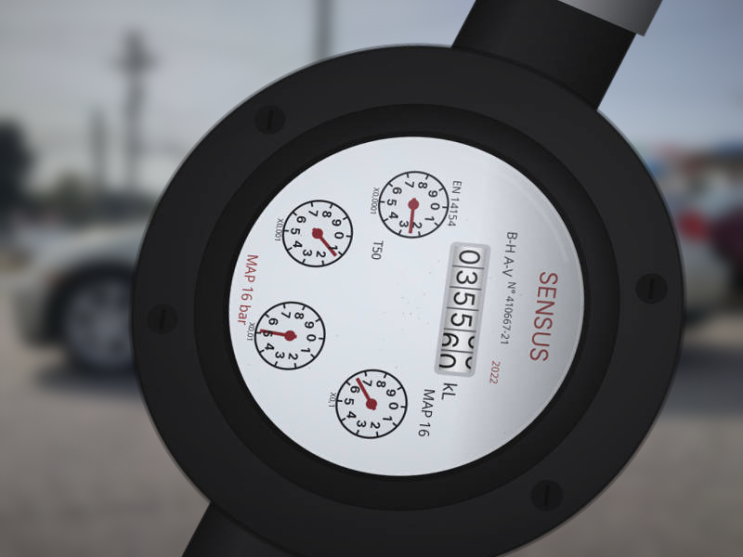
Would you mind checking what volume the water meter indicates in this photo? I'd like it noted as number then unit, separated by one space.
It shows 35559.6512 kL
